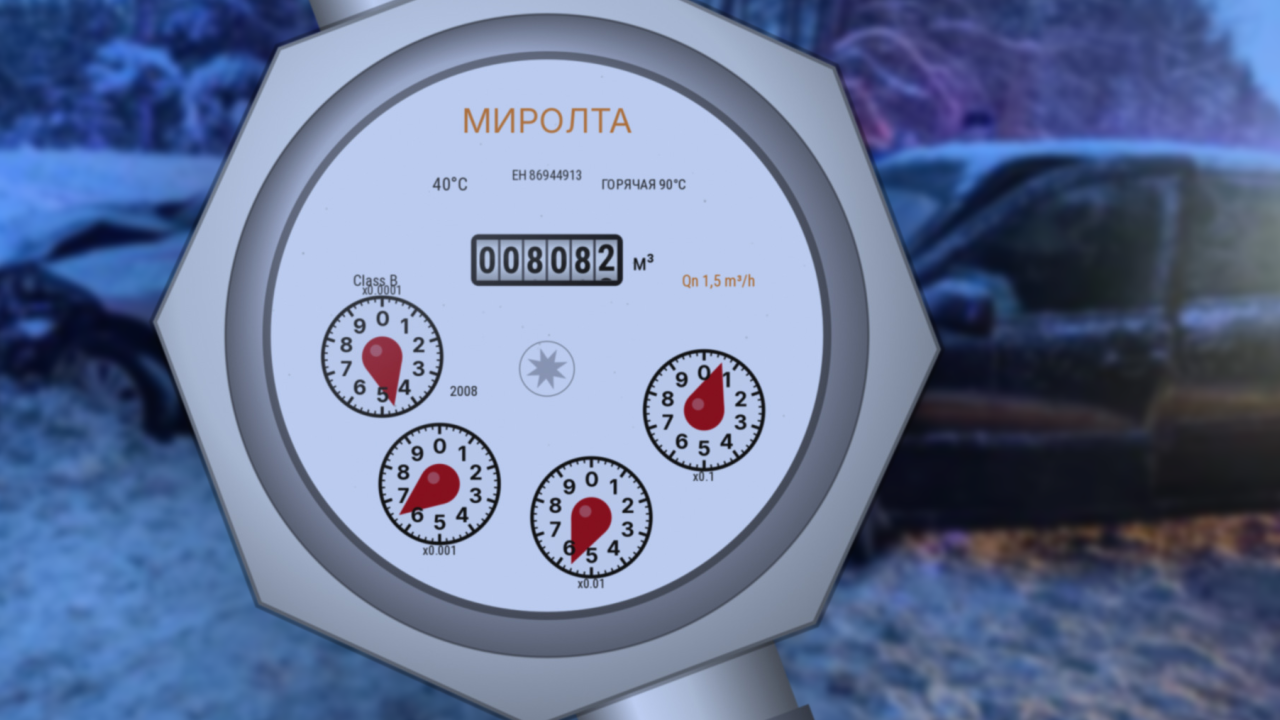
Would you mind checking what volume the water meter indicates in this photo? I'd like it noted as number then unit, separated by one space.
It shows 8082.0564 m³
